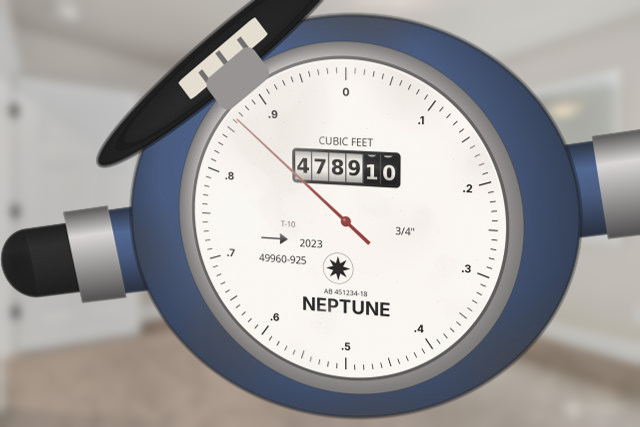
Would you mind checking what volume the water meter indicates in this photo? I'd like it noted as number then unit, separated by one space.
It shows 478909.86 ft³
